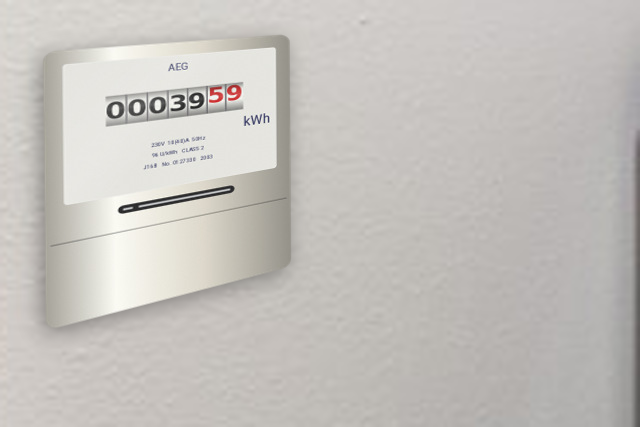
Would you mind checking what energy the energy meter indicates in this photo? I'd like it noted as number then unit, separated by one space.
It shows 39.59 kWh
